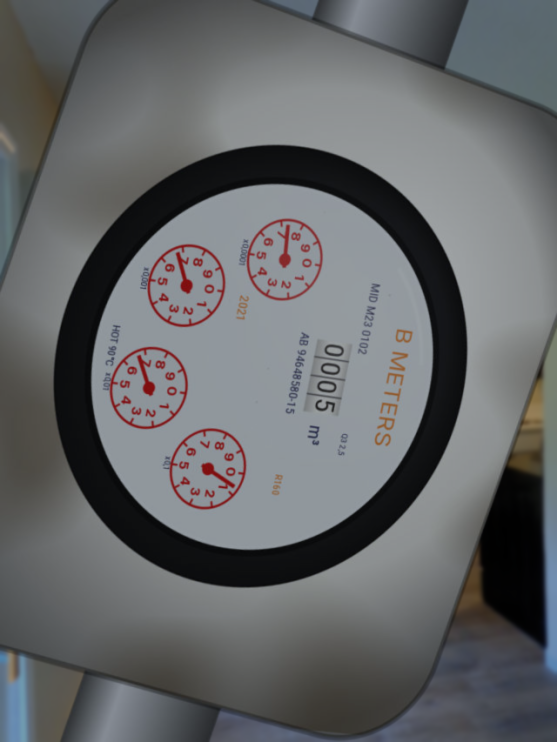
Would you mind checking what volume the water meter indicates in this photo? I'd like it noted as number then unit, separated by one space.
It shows 5.0667 m³
